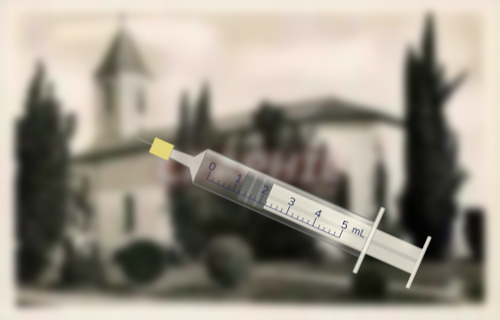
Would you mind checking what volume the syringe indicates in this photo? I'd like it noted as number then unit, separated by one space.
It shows 1.2 mL
